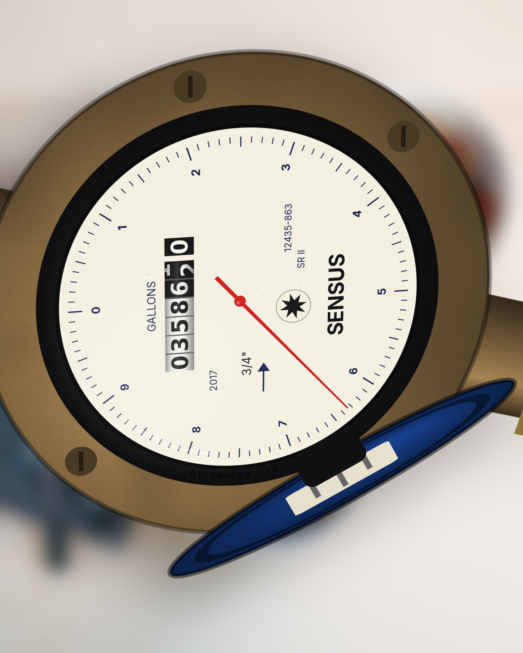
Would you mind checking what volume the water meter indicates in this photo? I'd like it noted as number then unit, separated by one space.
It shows 358616.3 gal
